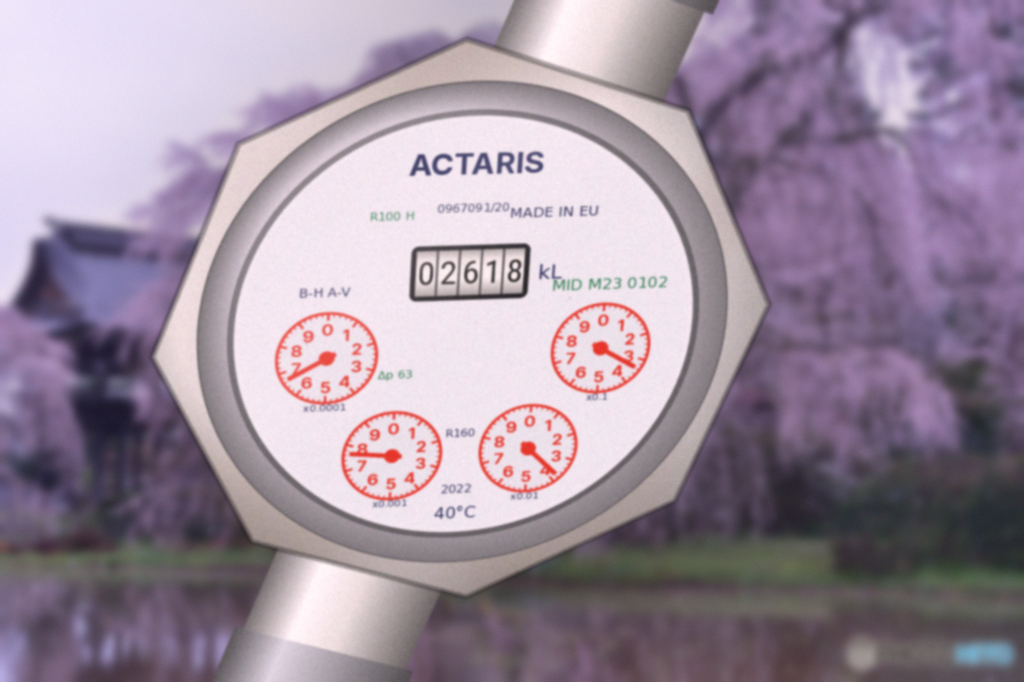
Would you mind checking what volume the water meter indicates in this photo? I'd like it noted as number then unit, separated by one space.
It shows 2618.3376 kL
